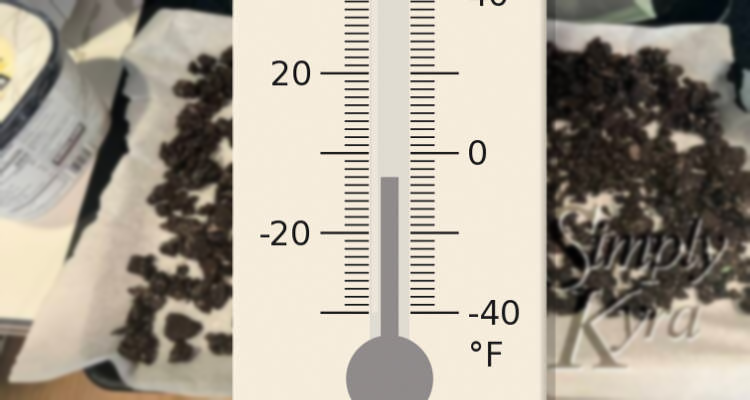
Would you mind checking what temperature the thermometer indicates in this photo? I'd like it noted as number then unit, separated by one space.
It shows -6 °F
